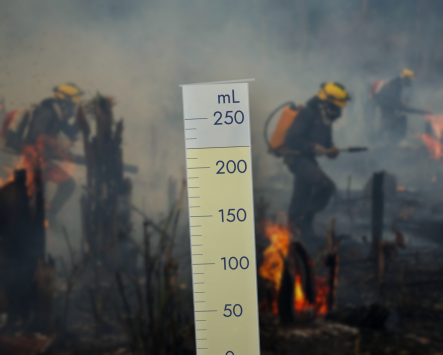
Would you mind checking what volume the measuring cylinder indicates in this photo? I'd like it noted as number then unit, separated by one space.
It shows 220 mL
